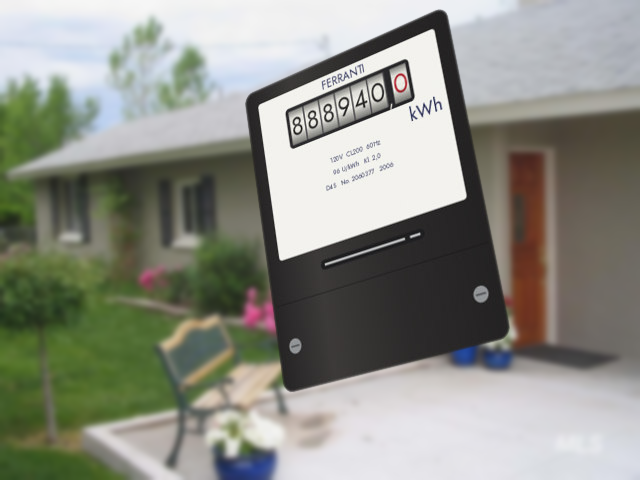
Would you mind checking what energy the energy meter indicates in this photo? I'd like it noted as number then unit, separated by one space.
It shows 888940.0 kWh
